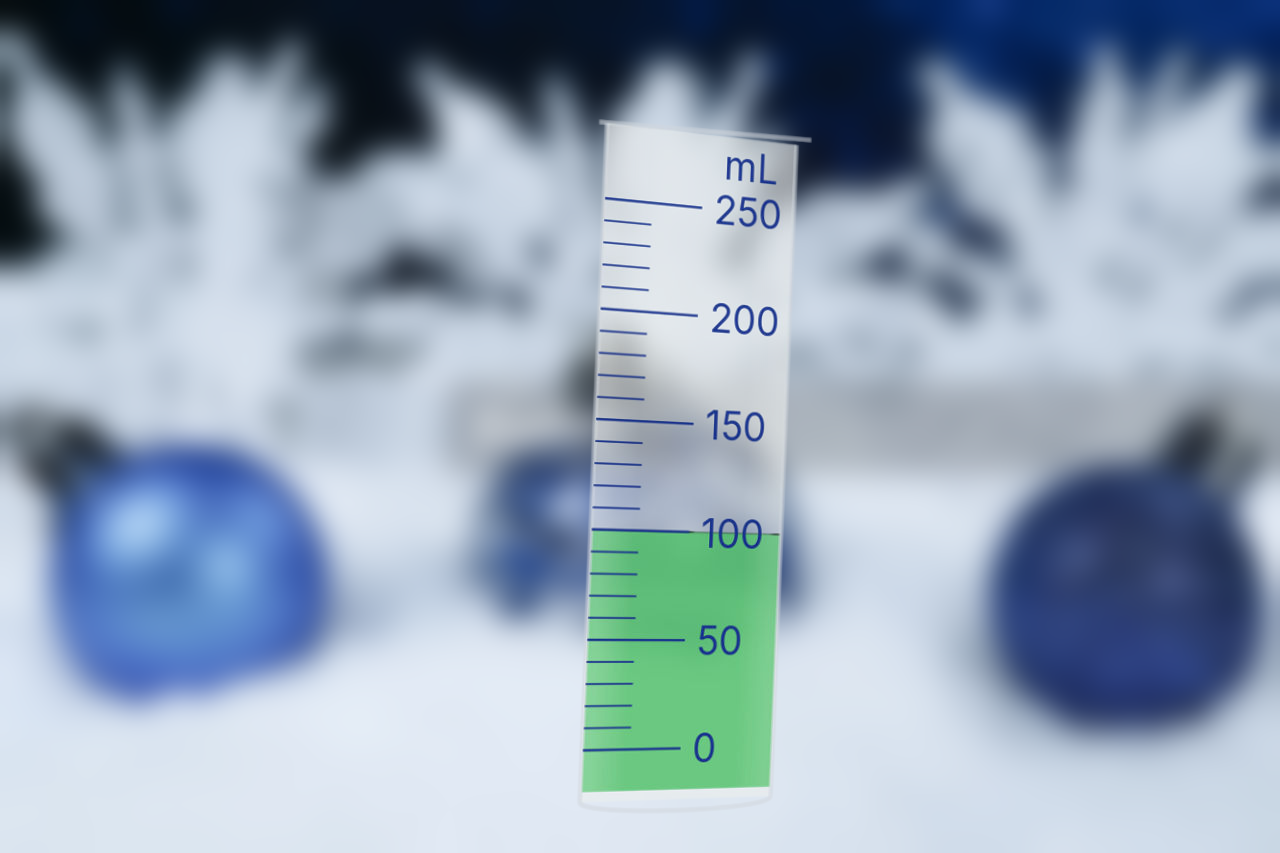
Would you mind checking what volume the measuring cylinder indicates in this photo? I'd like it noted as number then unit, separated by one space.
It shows 100 mL
